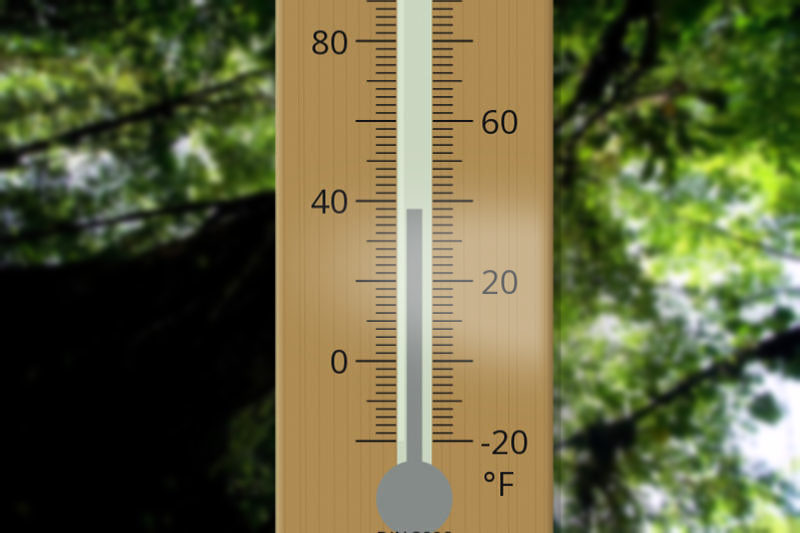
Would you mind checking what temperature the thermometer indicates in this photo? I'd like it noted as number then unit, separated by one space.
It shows 38 °F
